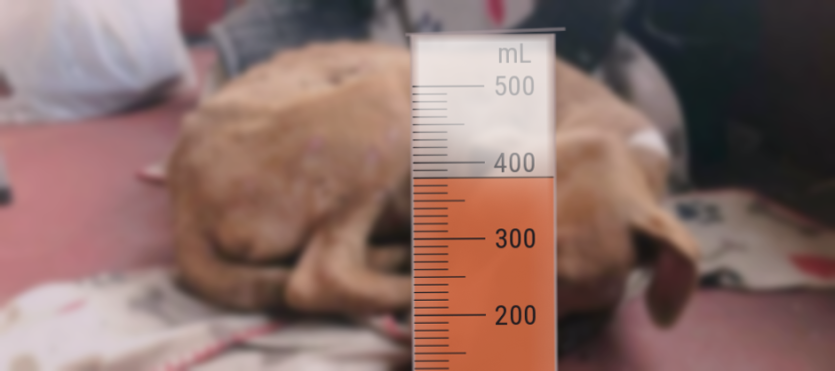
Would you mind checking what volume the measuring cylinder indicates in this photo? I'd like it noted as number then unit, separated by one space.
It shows 380 mL
